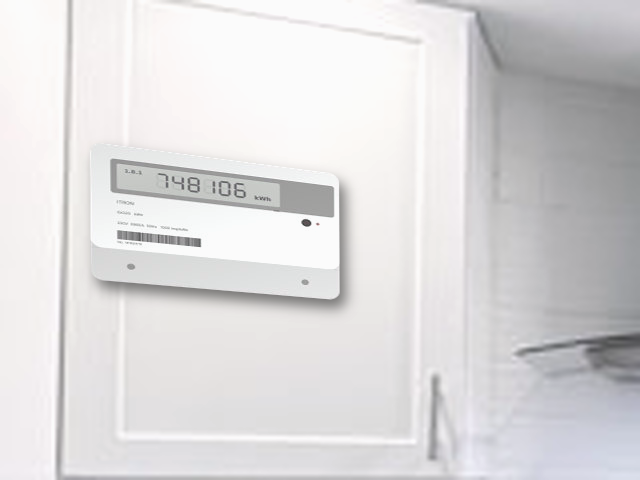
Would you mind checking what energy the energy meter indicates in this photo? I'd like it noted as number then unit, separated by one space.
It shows 748106 kWh
